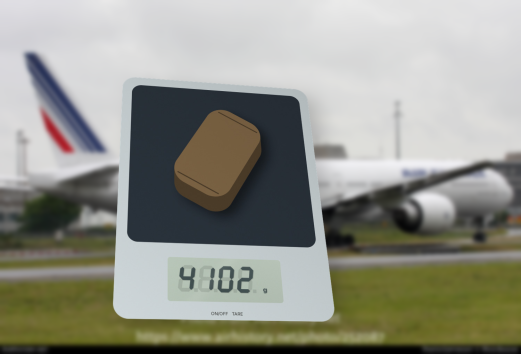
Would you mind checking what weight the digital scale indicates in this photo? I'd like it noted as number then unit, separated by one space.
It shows 4102 g
